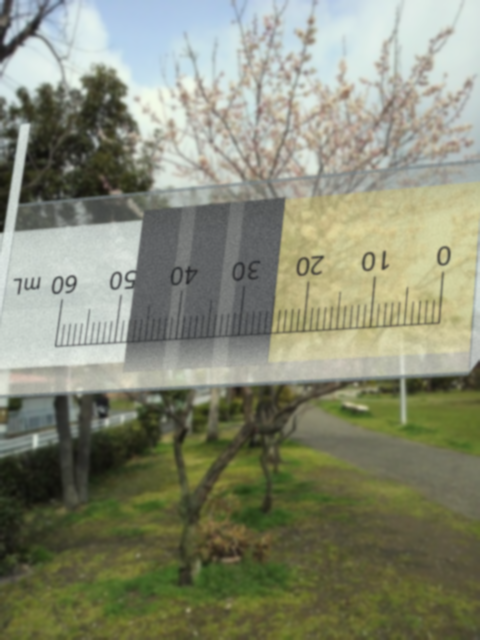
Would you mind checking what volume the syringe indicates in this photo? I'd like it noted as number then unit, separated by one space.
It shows 25 mL
